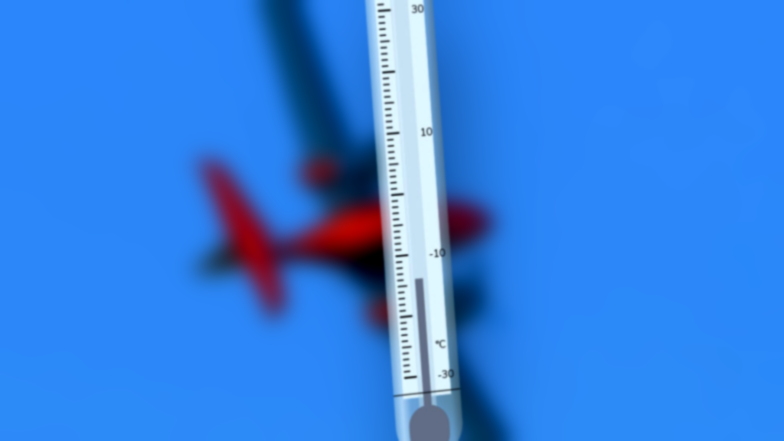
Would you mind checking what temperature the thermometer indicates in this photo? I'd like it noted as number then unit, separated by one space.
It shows -14 °C
